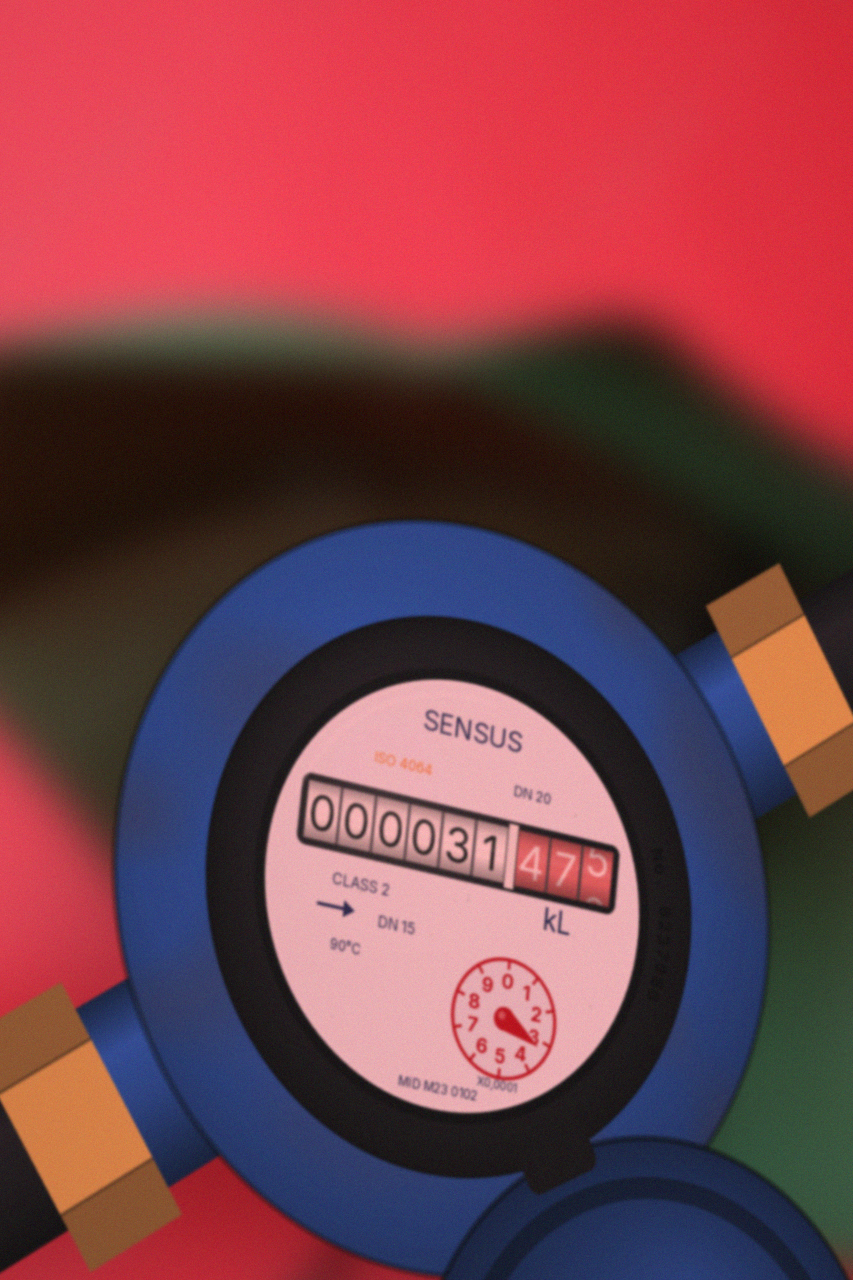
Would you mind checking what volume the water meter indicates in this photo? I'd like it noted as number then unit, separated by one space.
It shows 31.4753 kL
